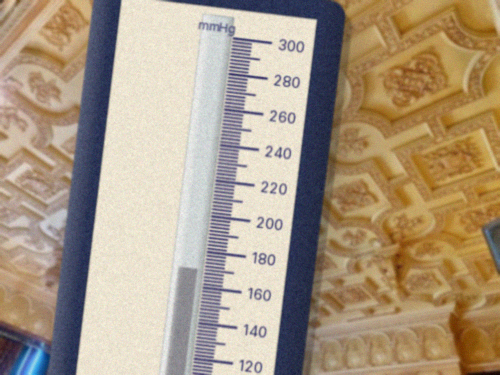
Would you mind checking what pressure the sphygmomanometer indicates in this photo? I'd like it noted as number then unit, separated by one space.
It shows 170 mmHg
